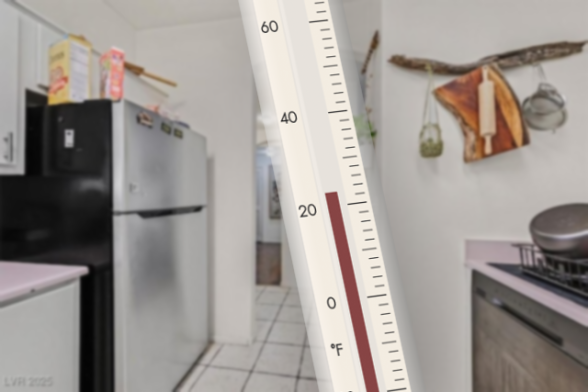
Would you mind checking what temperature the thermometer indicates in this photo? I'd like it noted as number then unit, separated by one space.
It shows 23 °F
